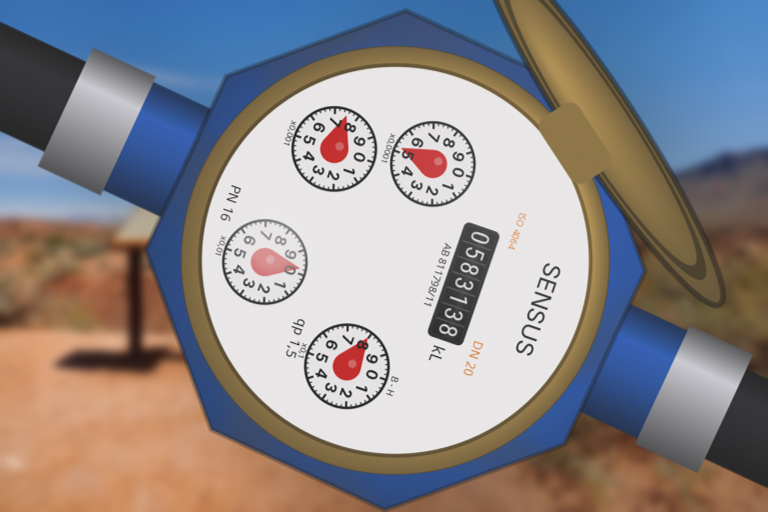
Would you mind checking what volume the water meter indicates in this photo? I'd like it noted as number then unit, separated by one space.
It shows 583138.7975 kL
